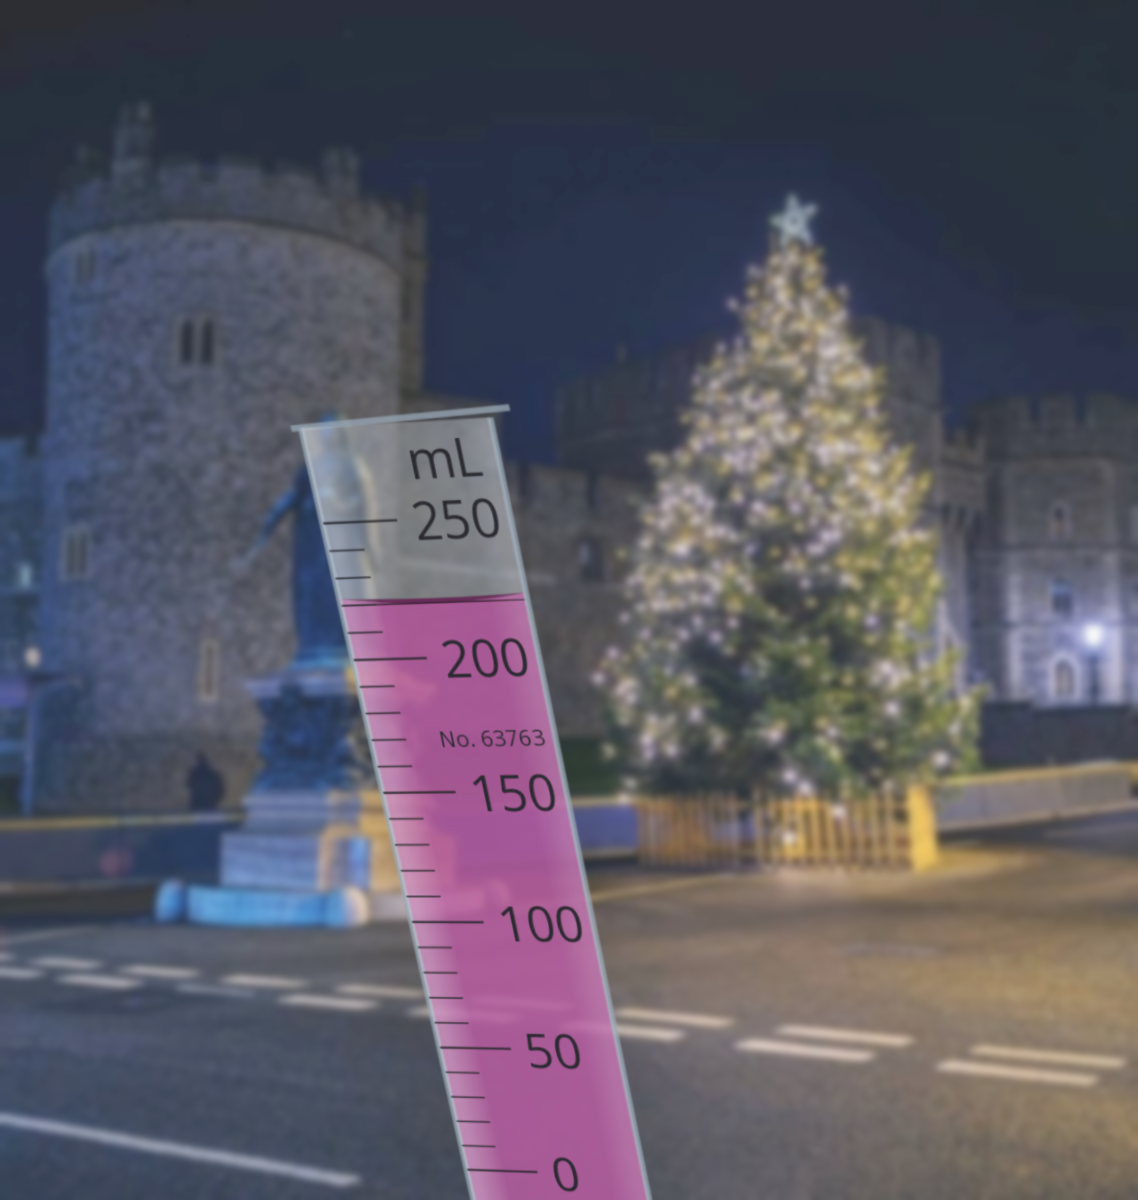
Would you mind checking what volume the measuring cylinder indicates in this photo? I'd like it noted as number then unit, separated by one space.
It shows 220 mL
